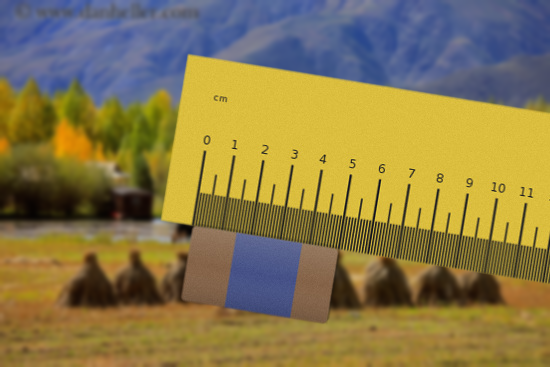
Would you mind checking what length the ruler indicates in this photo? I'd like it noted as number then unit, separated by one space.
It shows 5 cm
